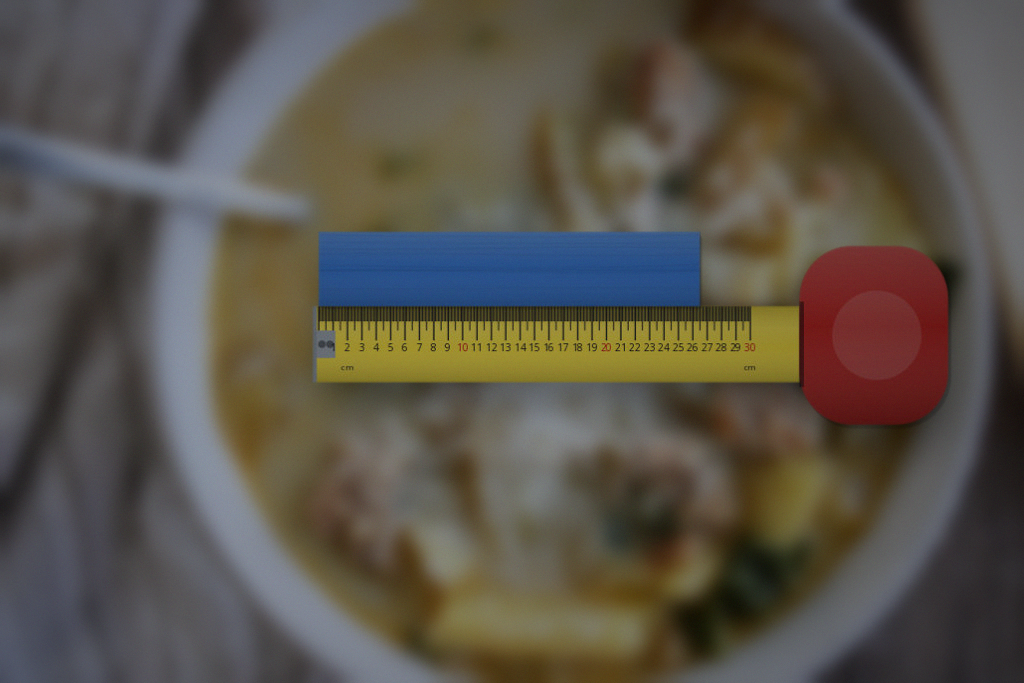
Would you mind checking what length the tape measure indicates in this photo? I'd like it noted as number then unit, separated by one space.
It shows 26.5 cm
